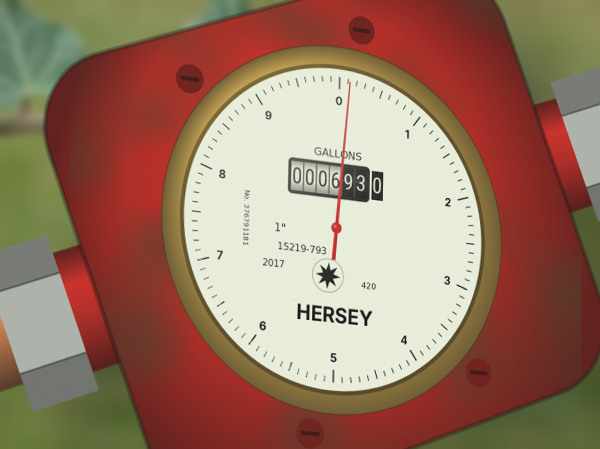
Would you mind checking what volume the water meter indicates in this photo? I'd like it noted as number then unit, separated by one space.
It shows 6930.1 gal
